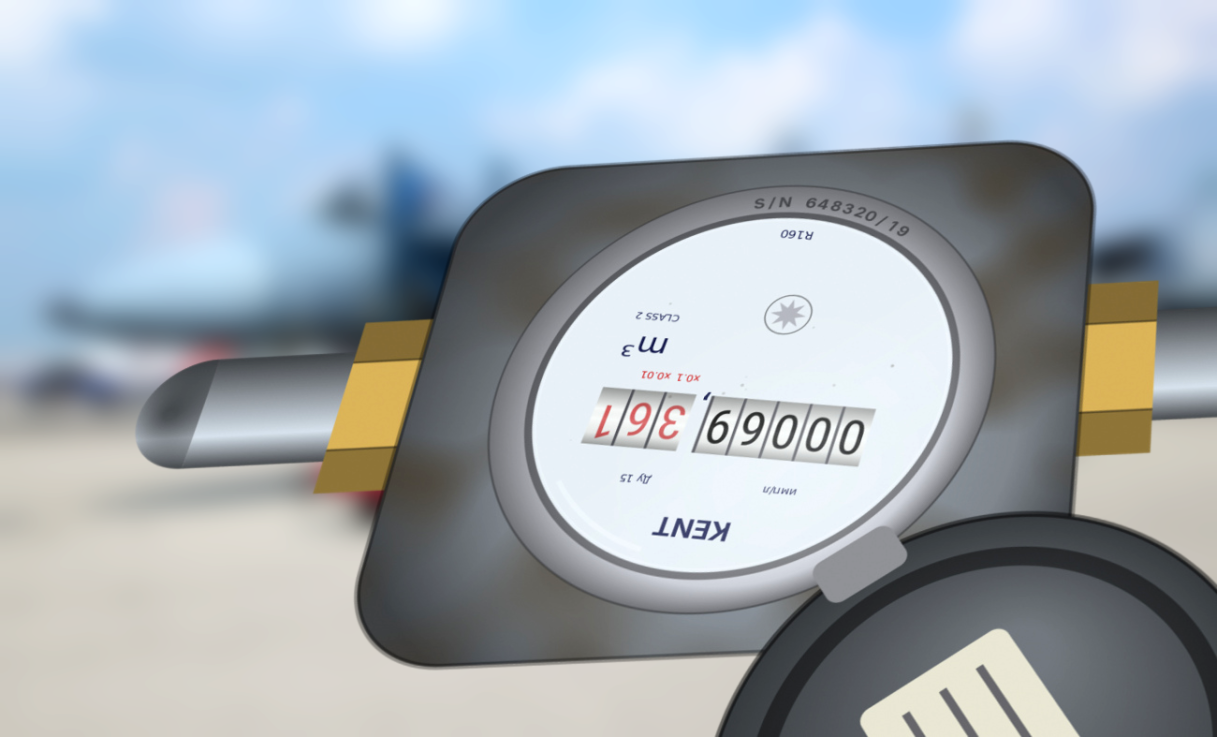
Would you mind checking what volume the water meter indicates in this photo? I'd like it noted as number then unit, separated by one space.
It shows 69.361 m³
